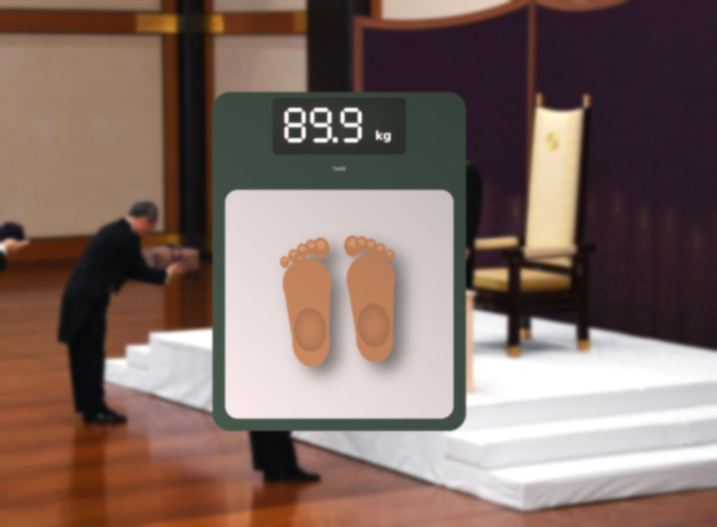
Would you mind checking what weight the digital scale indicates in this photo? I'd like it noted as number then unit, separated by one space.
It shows 89.9 kg
